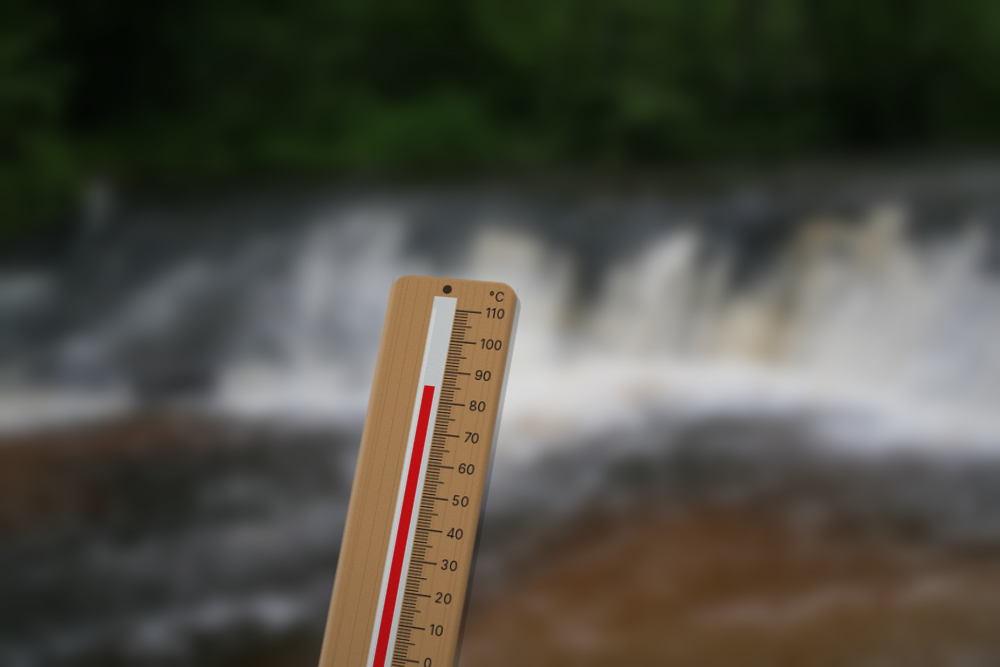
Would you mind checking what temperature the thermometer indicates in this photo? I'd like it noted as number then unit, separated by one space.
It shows 85 °C
